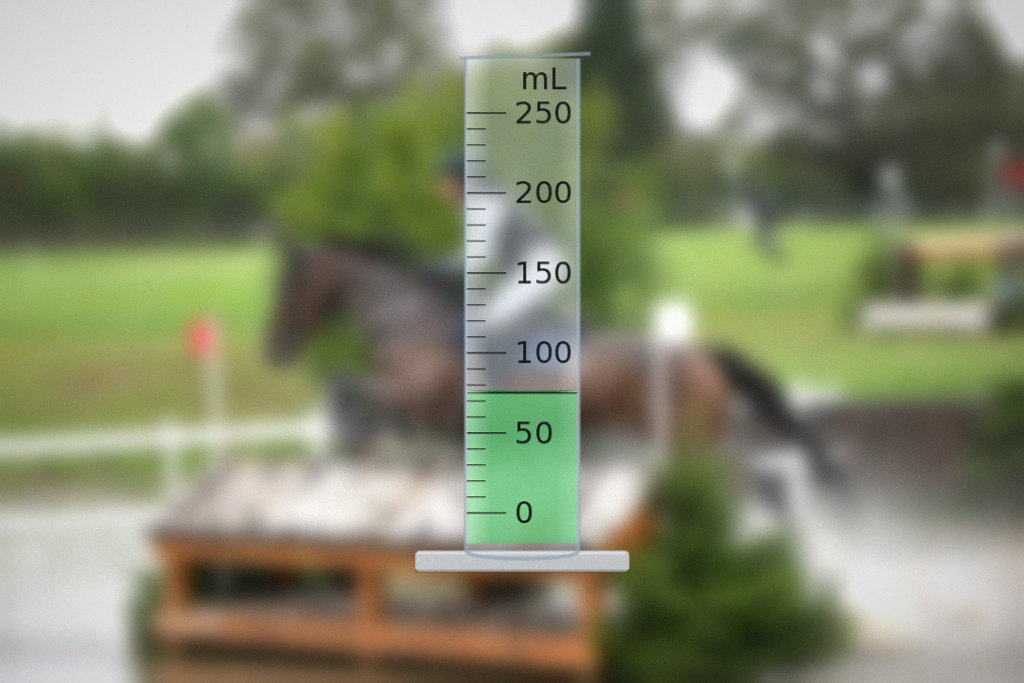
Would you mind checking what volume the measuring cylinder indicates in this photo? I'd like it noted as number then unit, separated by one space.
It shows 75 mL
